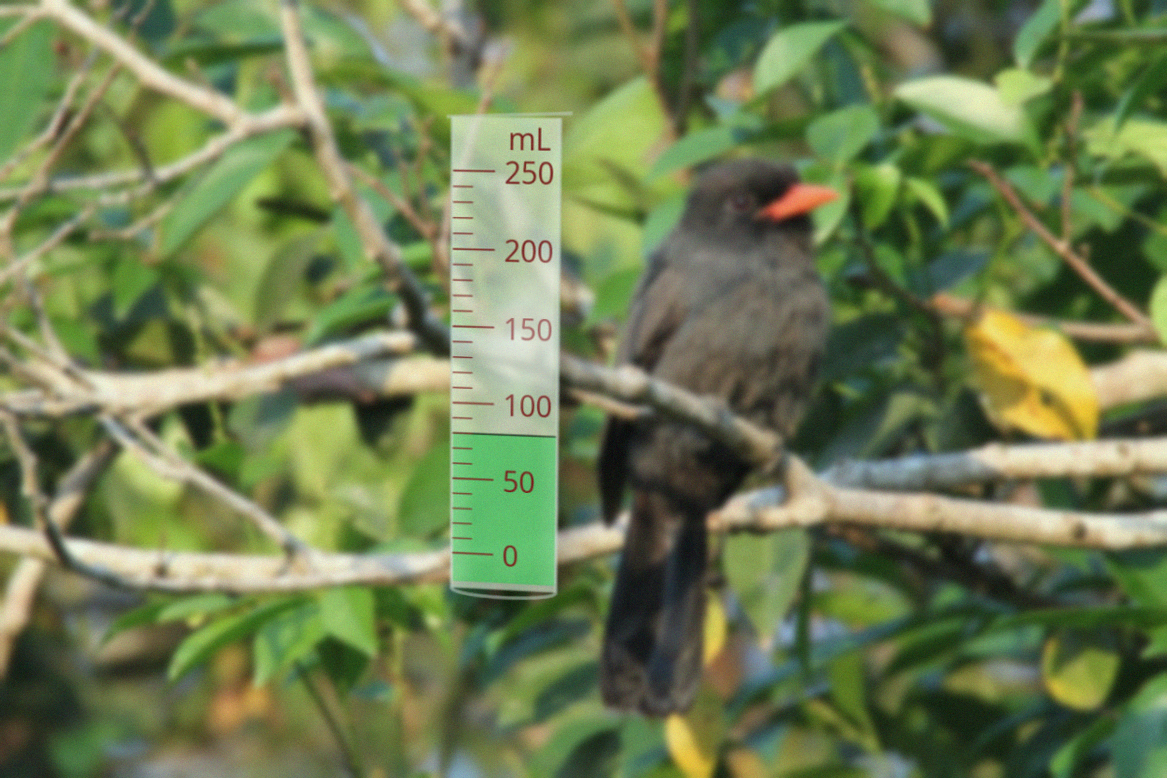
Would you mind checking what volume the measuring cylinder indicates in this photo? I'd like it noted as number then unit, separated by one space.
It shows 80 mL
